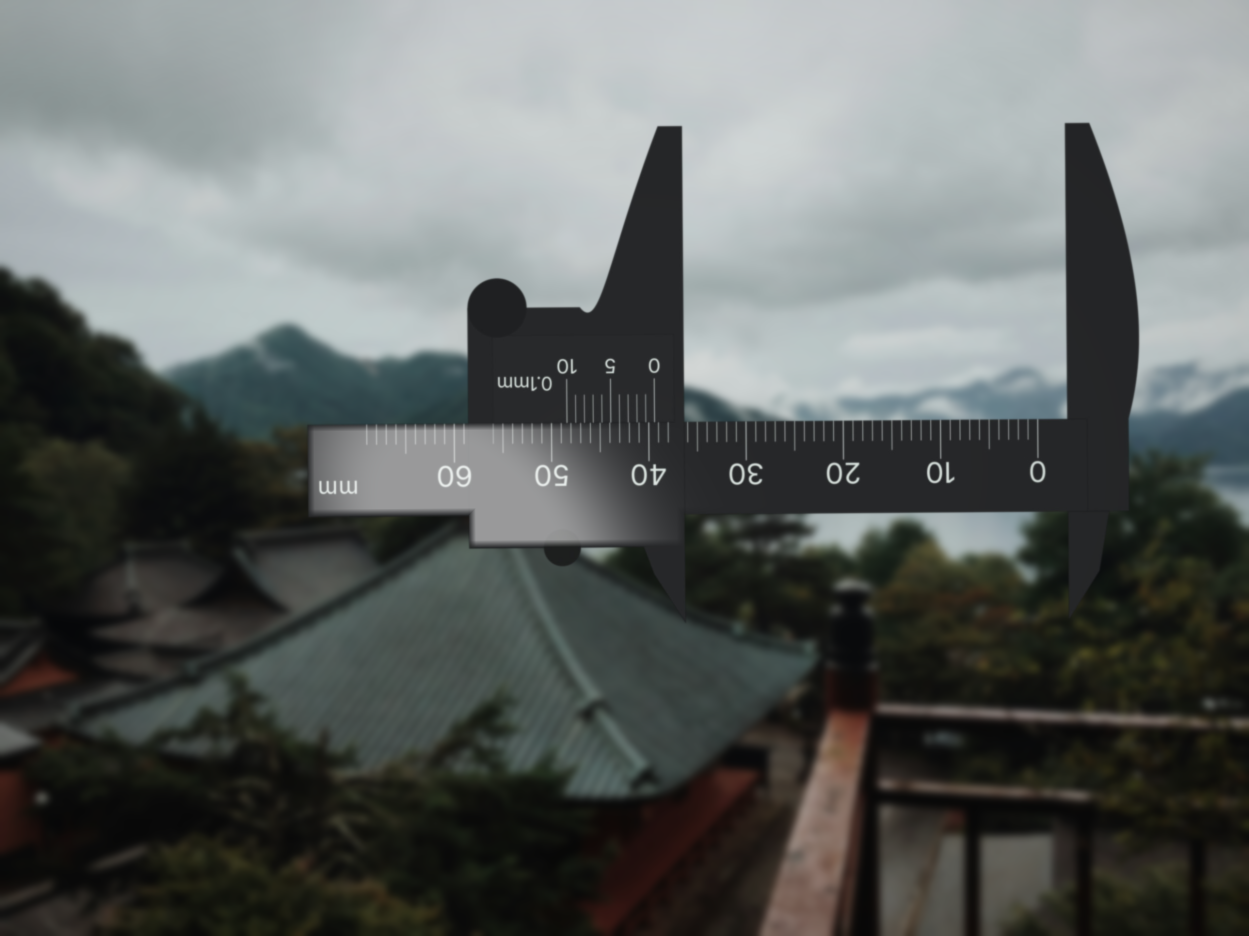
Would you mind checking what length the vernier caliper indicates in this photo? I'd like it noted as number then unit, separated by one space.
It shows 39.4 mm
